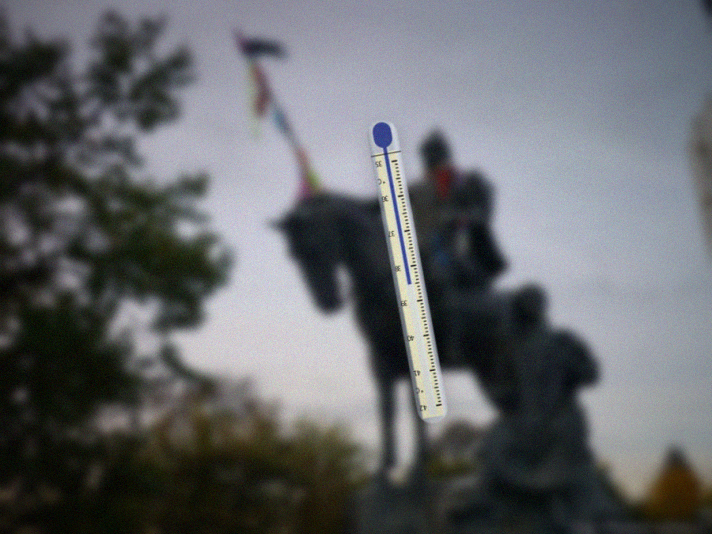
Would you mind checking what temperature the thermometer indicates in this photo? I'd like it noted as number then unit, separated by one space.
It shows 38.5 °C
